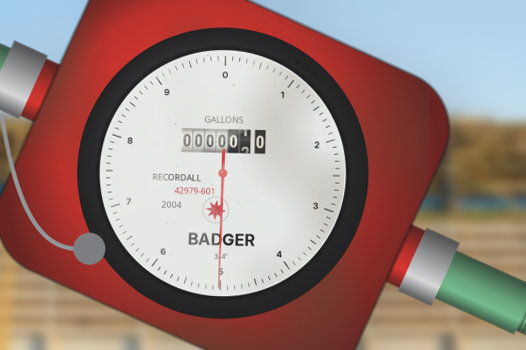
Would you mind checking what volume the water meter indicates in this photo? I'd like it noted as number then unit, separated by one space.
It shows 15.0 gal
